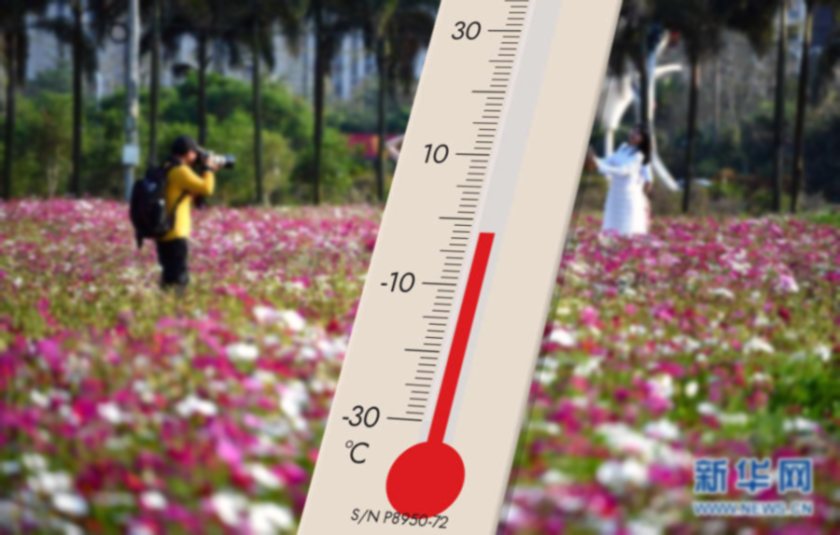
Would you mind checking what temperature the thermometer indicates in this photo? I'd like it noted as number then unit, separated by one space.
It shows -2 °C
